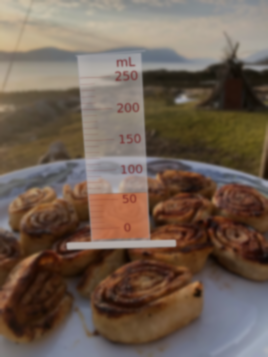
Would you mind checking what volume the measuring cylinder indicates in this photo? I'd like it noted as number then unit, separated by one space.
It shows 60 mL
